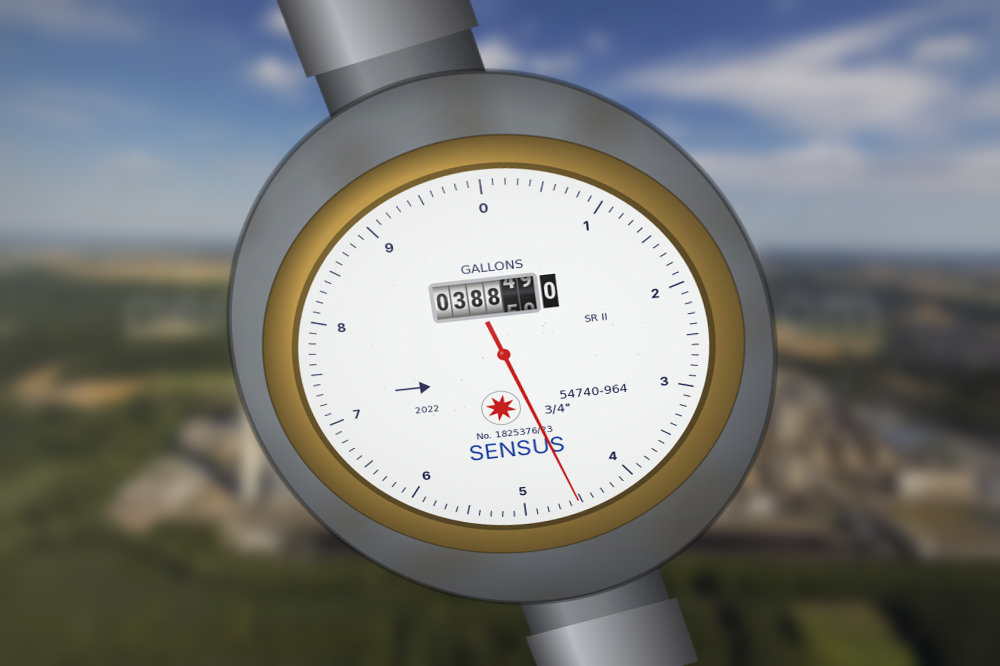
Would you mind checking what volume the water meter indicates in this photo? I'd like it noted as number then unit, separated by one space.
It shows 388494.5 gal
